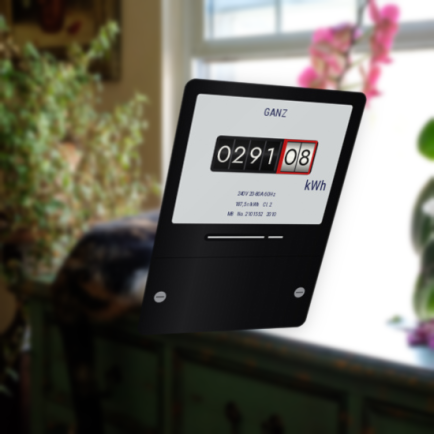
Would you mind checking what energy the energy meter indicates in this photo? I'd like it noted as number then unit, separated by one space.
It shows 291.08 kWh
